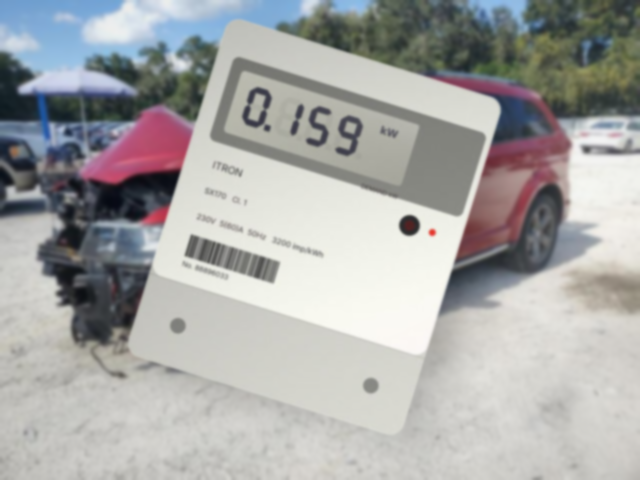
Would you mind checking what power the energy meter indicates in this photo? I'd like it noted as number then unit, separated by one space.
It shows 0.159 kW
